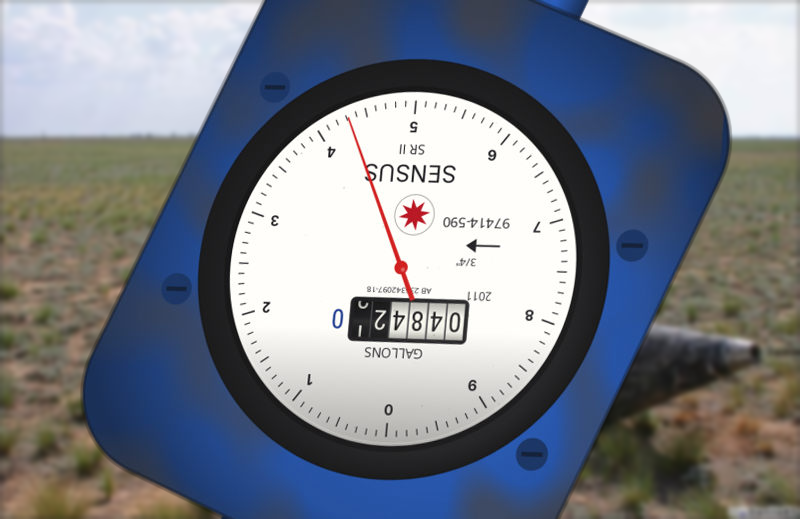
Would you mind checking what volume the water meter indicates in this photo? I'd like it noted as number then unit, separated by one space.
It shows 484214.3 gal
